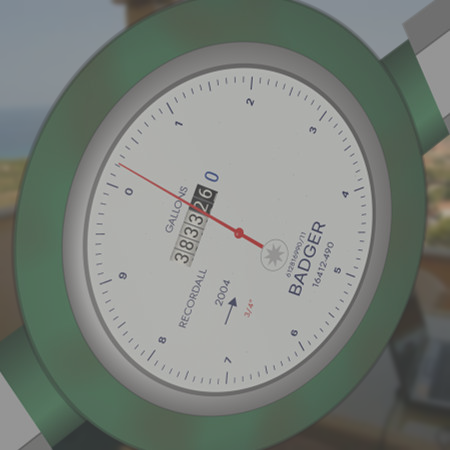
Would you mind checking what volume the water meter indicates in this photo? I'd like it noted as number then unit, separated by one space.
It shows 3833260.2 gal
